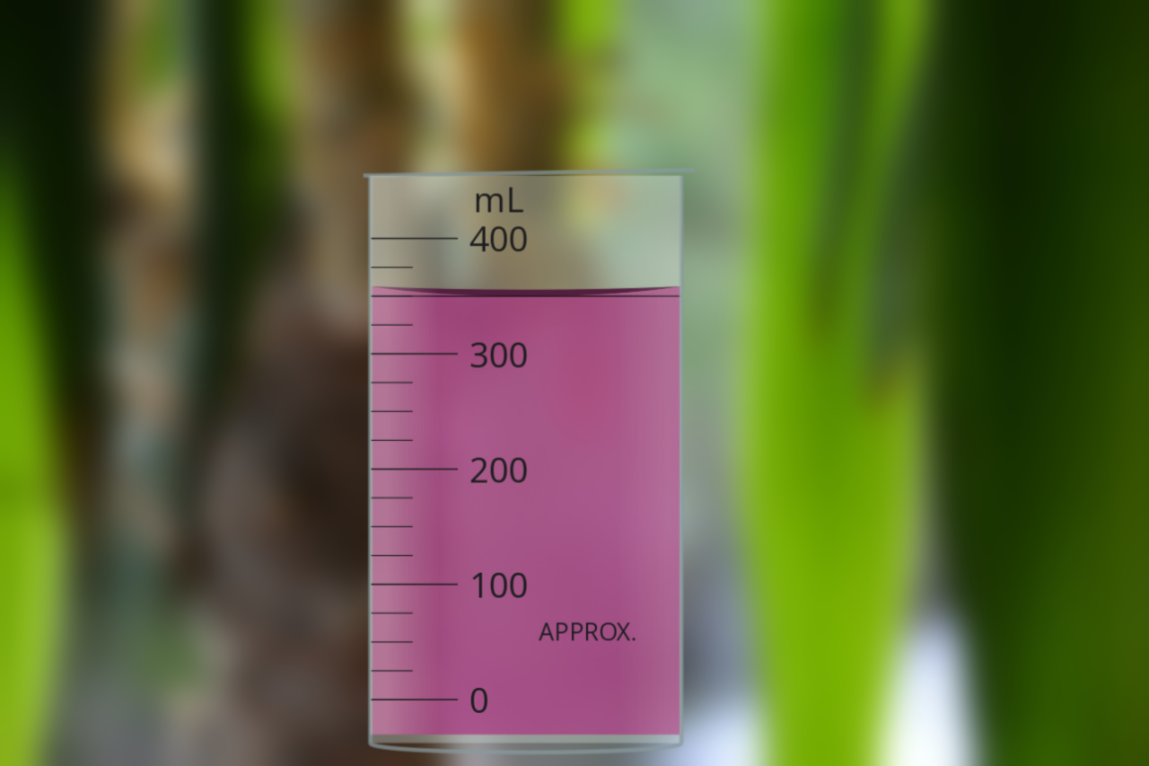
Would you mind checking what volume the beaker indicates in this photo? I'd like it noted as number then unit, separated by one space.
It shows 350 mL
